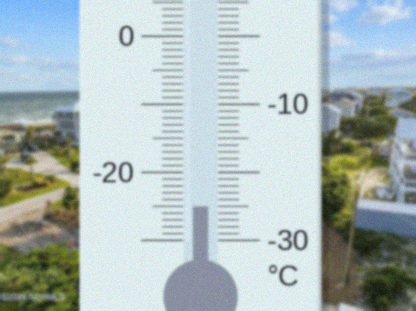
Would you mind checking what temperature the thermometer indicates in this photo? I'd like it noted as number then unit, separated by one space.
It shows -25 °C
